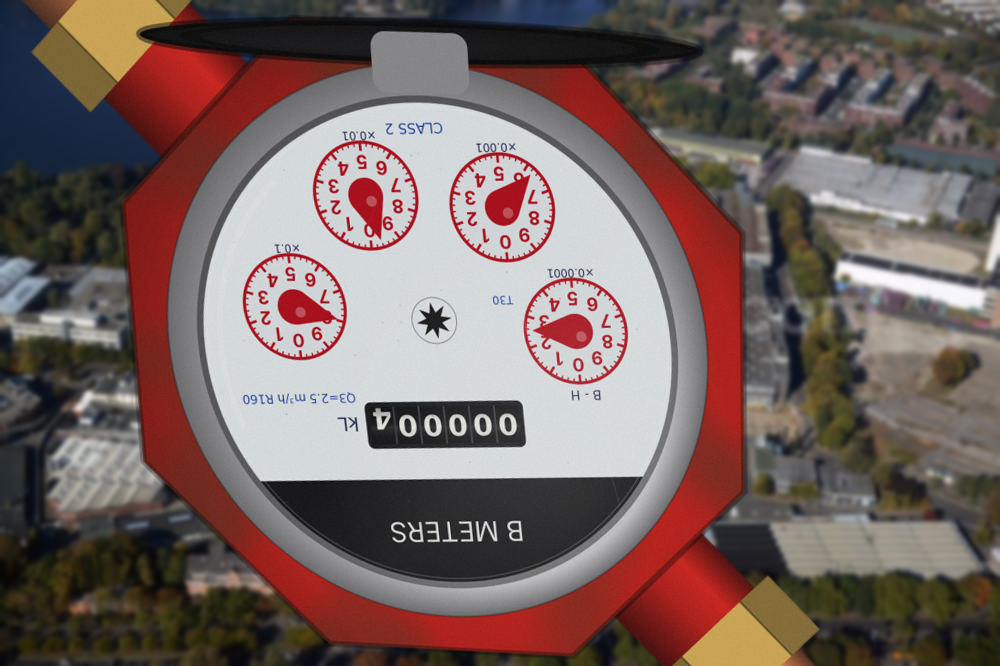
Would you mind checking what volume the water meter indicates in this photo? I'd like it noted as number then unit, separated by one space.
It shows 3.7962 kL
